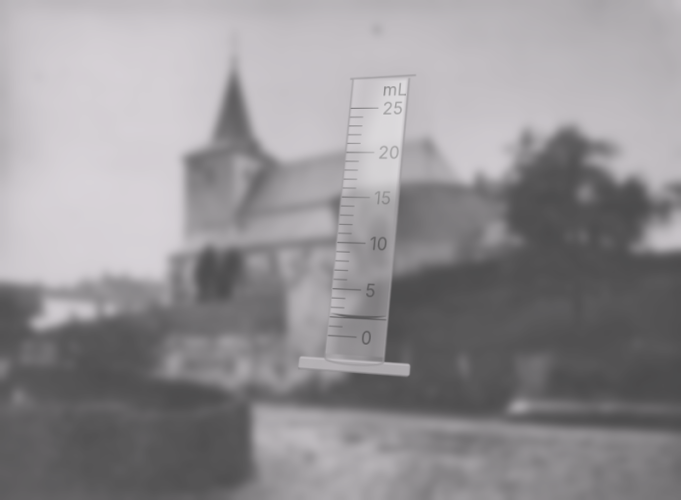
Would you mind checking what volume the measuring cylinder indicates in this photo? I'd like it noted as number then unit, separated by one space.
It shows 2 mL
